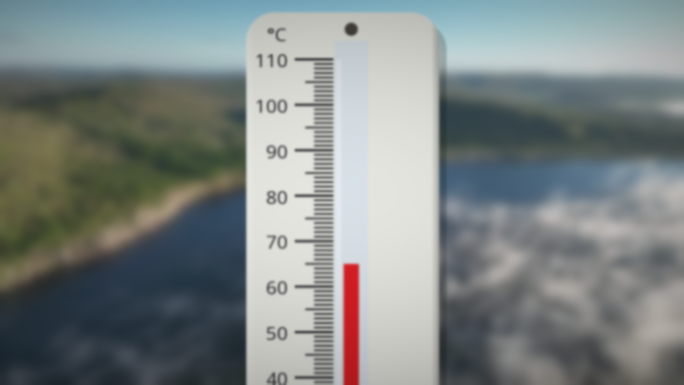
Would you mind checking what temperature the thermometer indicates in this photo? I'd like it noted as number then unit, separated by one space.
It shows 65 °C
